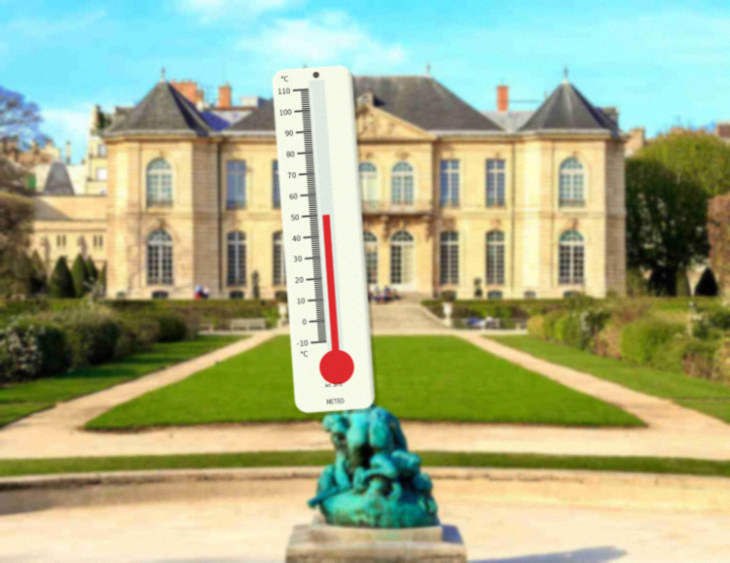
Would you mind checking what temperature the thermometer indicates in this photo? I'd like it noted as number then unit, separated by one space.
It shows 50 °C
